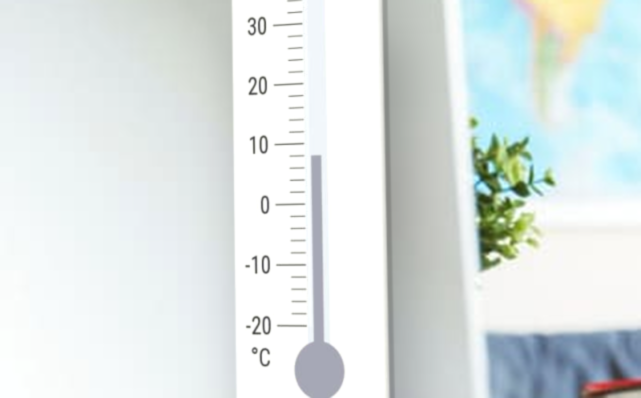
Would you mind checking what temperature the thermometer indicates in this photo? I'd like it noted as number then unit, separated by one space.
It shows 8 °C
